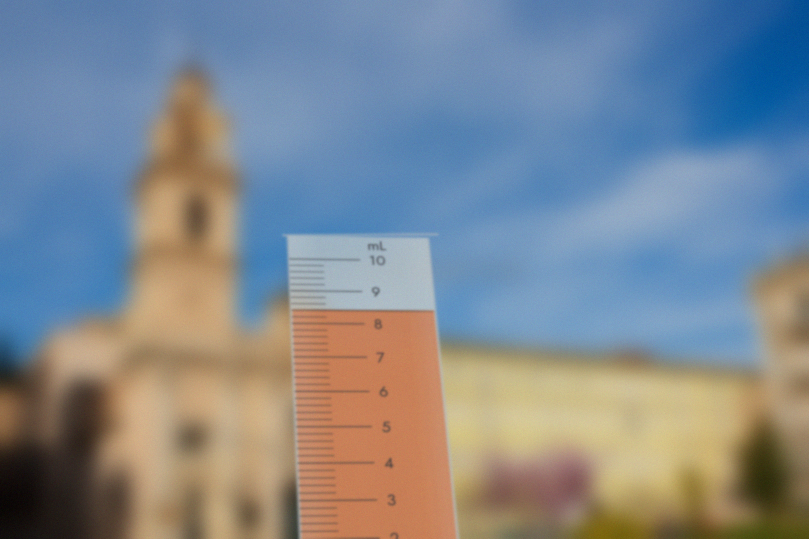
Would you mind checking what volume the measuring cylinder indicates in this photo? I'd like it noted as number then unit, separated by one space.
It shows 8.4 mL
